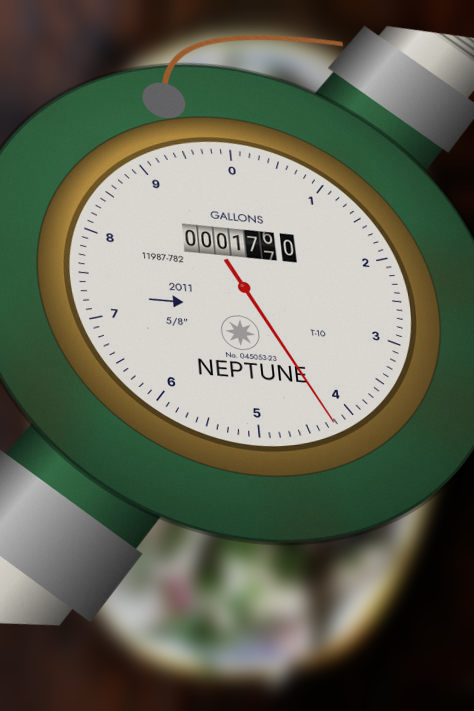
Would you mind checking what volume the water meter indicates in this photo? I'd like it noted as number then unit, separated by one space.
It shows 1764.2 gal
